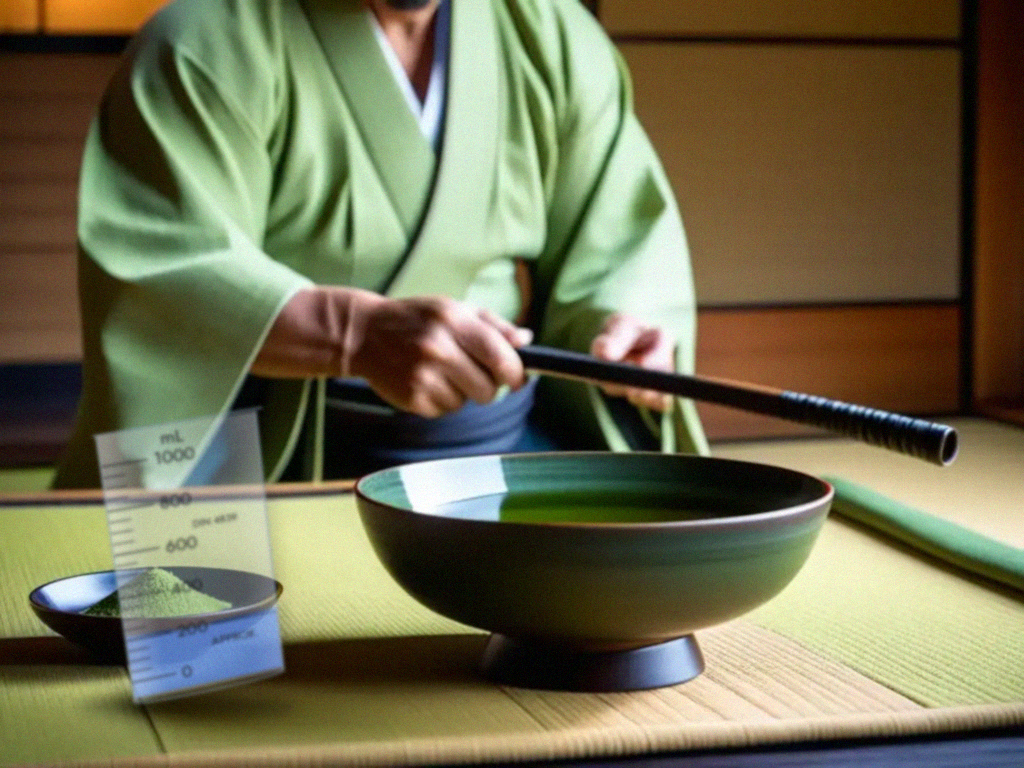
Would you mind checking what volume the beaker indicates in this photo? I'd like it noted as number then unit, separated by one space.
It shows 200 mL
